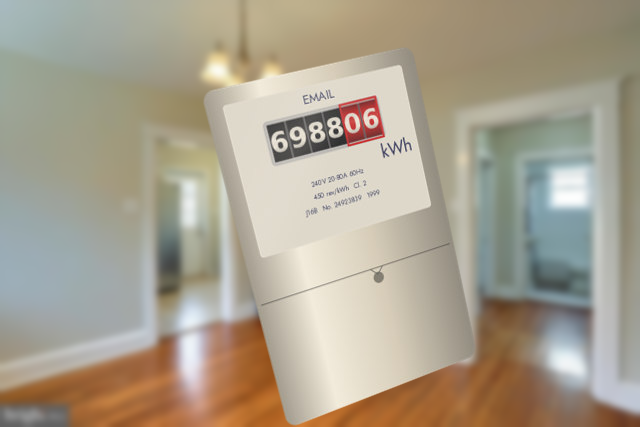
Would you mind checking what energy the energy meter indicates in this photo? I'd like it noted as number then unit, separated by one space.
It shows 6988.06 kWh
